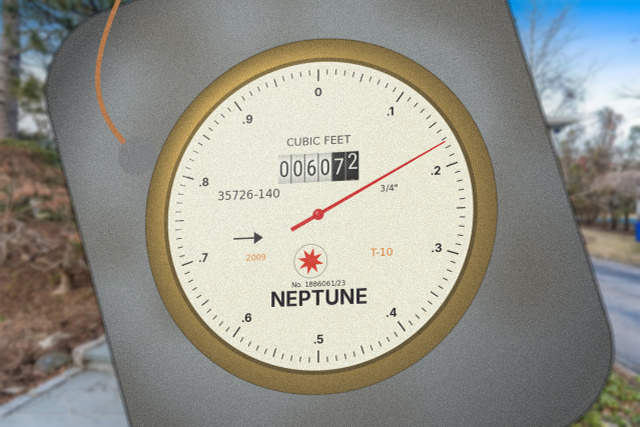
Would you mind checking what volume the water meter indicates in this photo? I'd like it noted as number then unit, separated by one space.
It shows 6072.17 ft³
